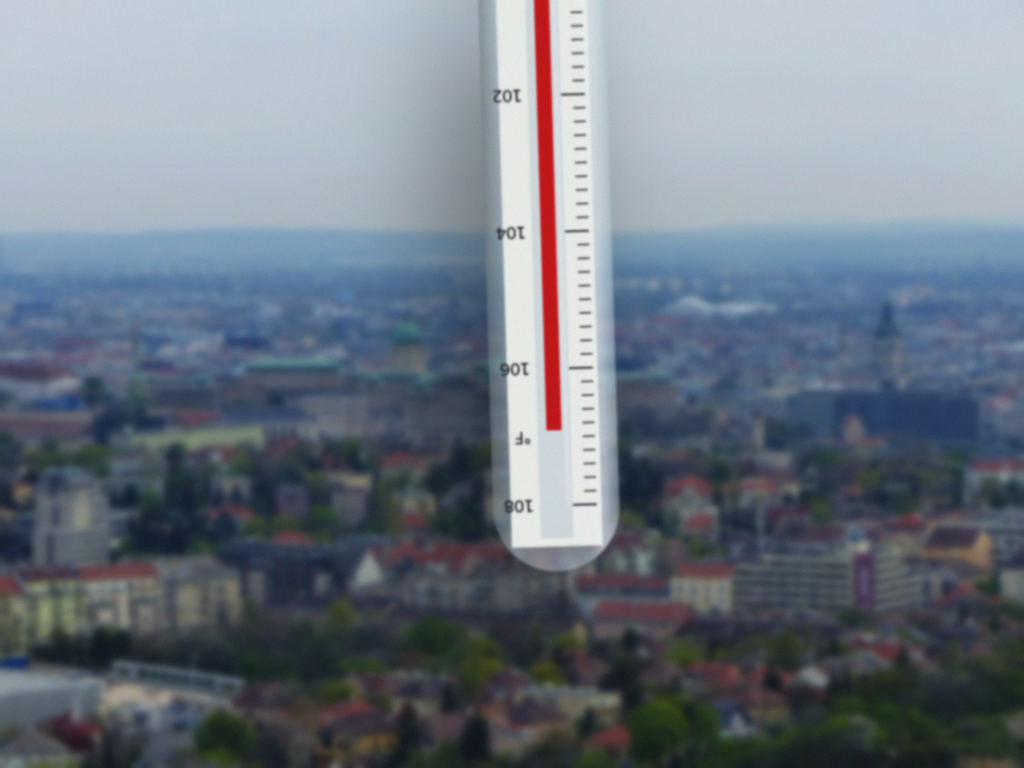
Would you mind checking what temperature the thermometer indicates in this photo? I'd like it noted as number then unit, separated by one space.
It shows 106.9 °F
